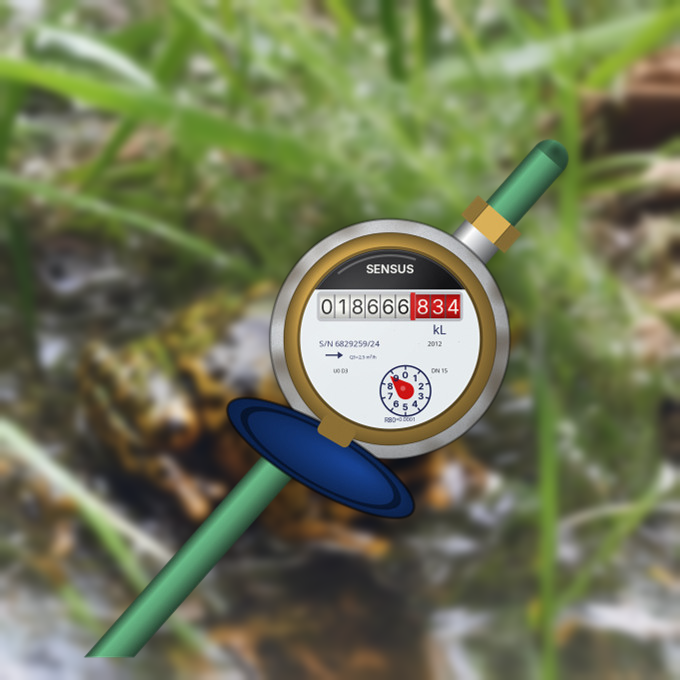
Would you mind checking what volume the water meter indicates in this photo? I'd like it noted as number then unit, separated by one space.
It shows 18666.8348 kL
